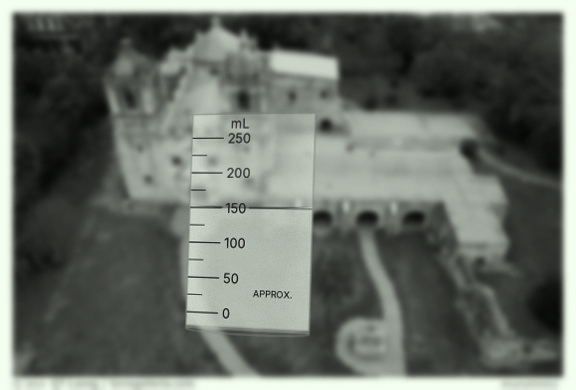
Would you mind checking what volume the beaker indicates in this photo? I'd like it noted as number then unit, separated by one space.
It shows 150 mL
